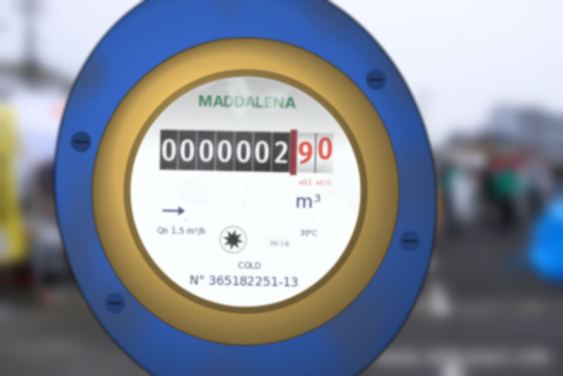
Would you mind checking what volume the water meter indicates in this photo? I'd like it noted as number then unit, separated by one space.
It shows 2.90 m³
